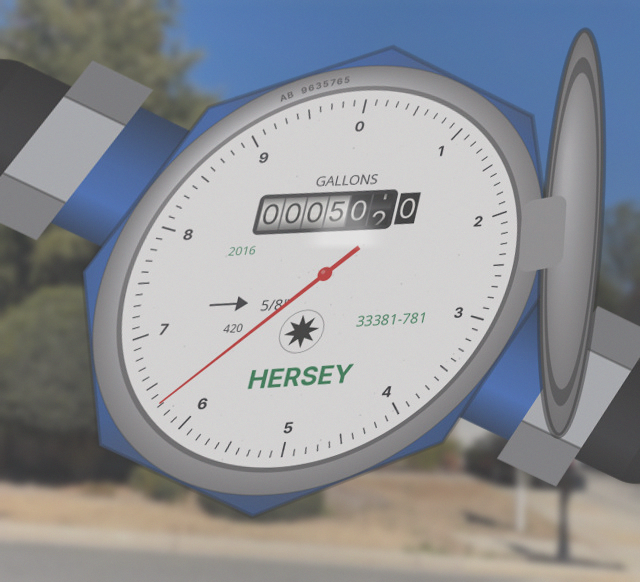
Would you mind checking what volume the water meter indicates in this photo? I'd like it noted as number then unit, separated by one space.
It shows 5016.3 gal
